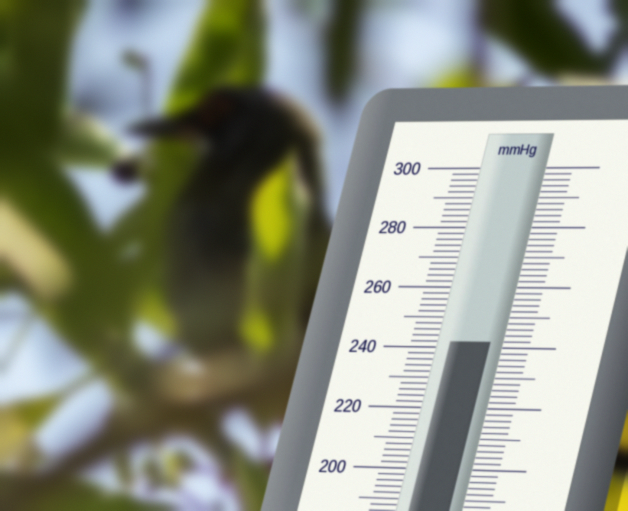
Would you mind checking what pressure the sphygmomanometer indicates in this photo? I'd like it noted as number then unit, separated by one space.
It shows 242 mmHg
